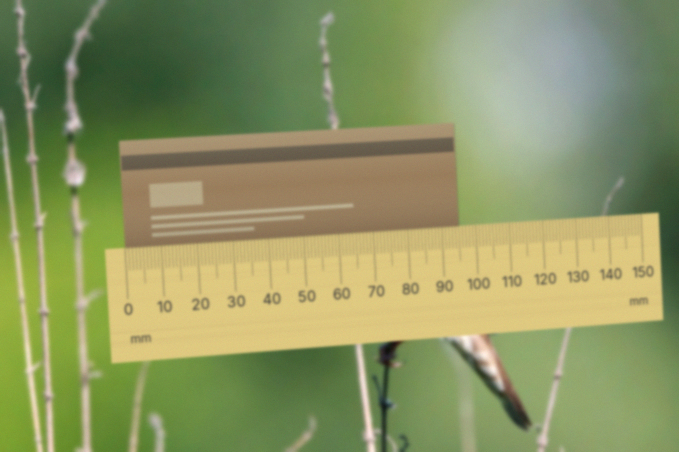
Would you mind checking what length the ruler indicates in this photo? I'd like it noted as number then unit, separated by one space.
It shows 95 mm
